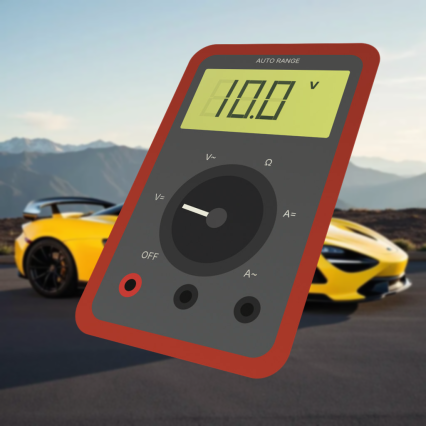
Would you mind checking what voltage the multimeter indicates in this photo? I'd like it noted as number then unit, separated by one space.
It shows 10.0 V
